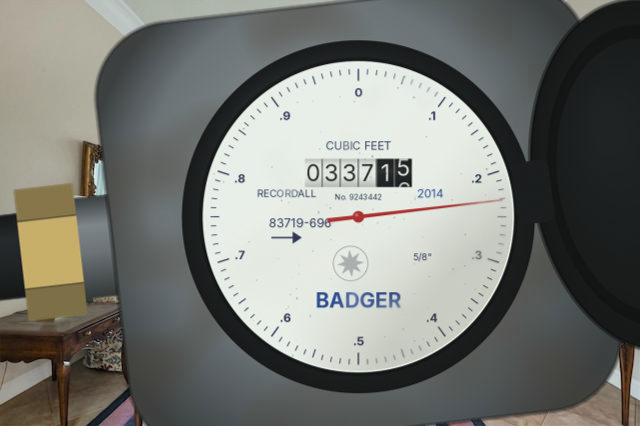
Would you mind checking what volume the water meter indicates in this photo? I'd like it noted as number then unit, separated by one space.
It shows 33715.23 ft³
